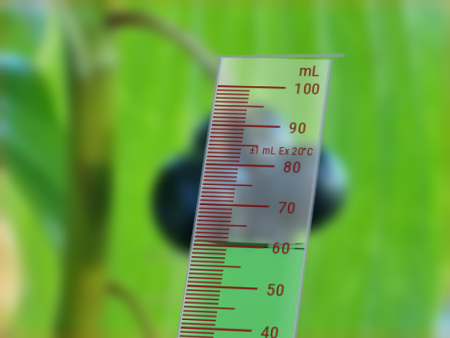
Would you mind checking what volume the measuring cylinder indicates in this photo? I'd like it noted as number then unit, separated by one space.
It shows 60 mL
